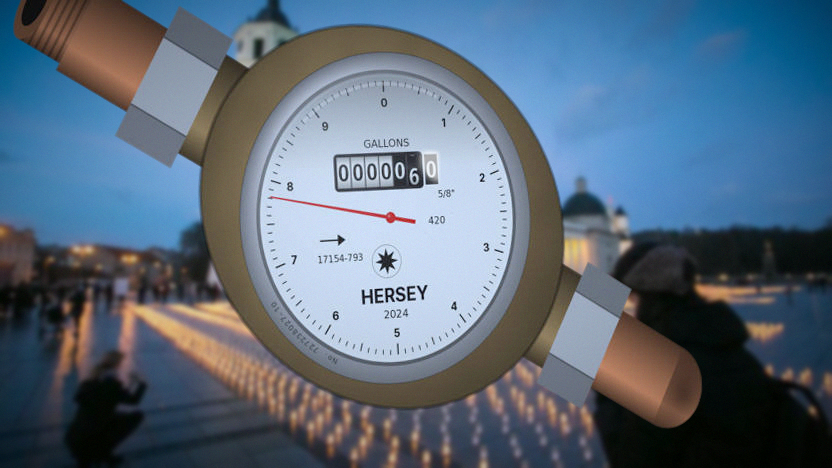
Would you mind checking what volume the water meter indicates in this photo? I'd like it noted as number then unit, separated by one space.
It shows 57.8 gal
